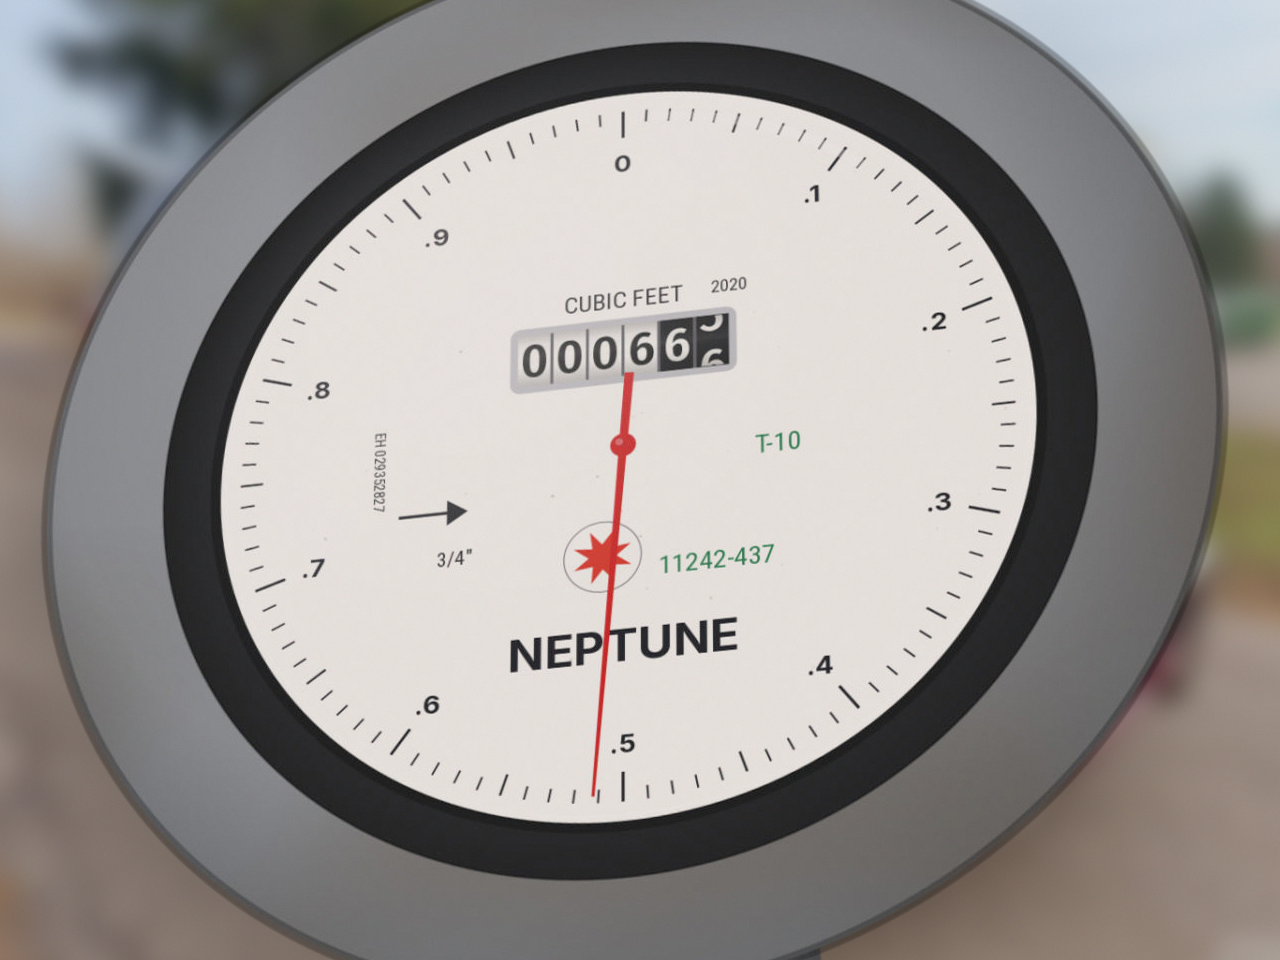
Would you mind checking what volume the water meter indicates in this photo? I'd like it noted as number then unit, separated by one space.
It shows 665.51 ft³
